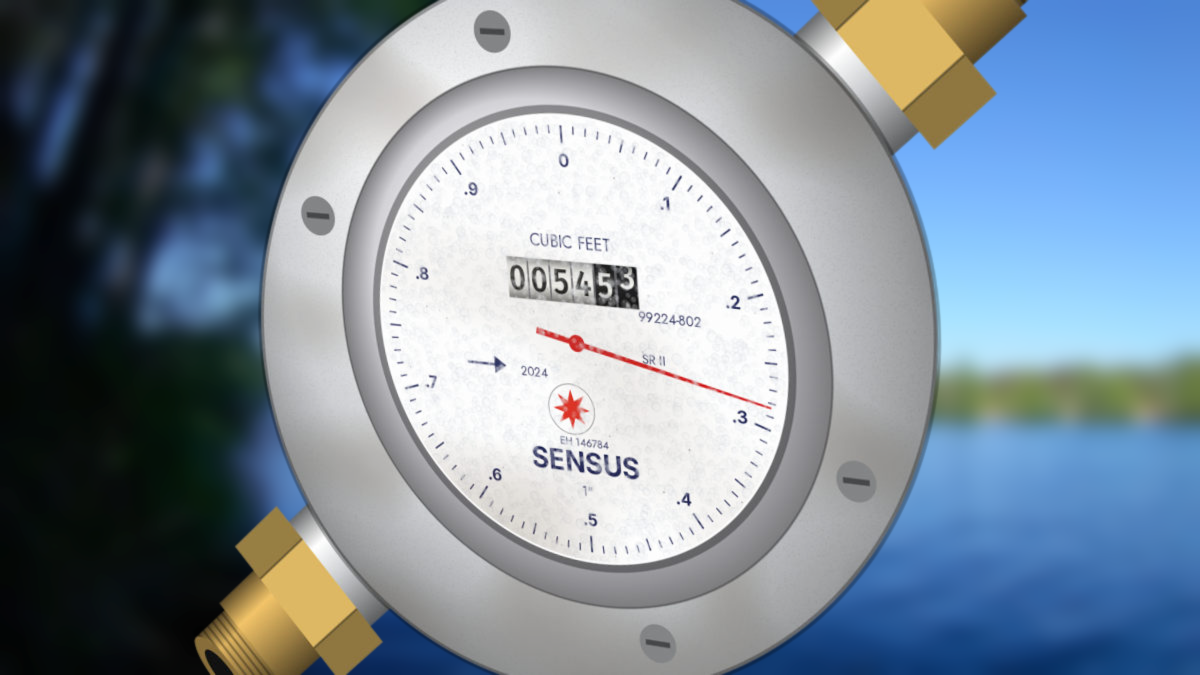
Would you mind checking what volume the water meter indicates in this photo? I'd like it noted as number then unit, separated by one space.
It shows 5453.28 ft³
